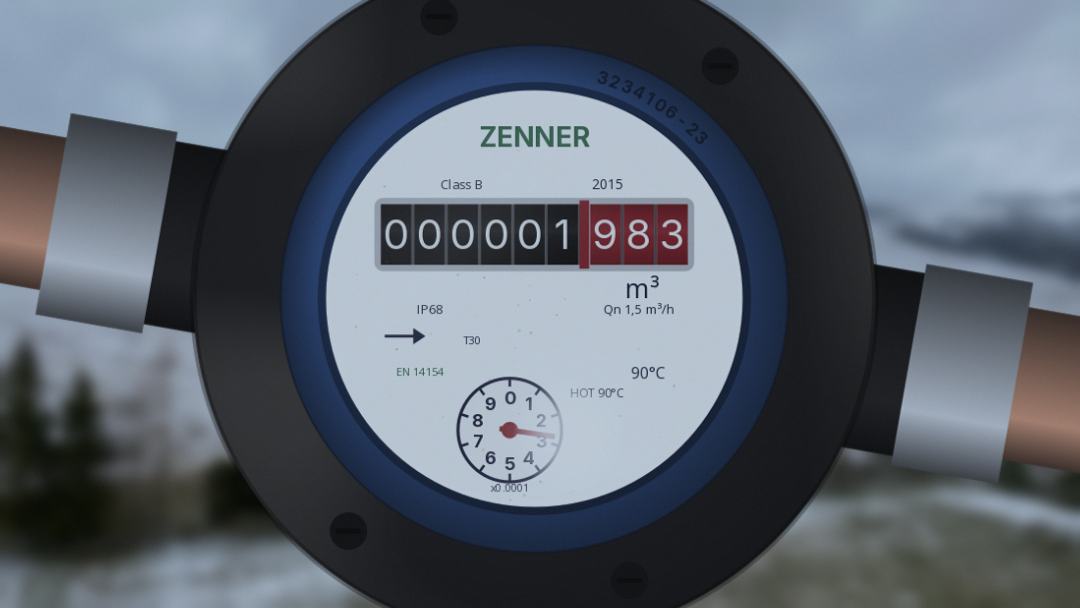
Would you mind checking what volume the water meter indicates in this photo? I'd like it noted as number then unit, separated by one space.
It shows 1.9832 m³
